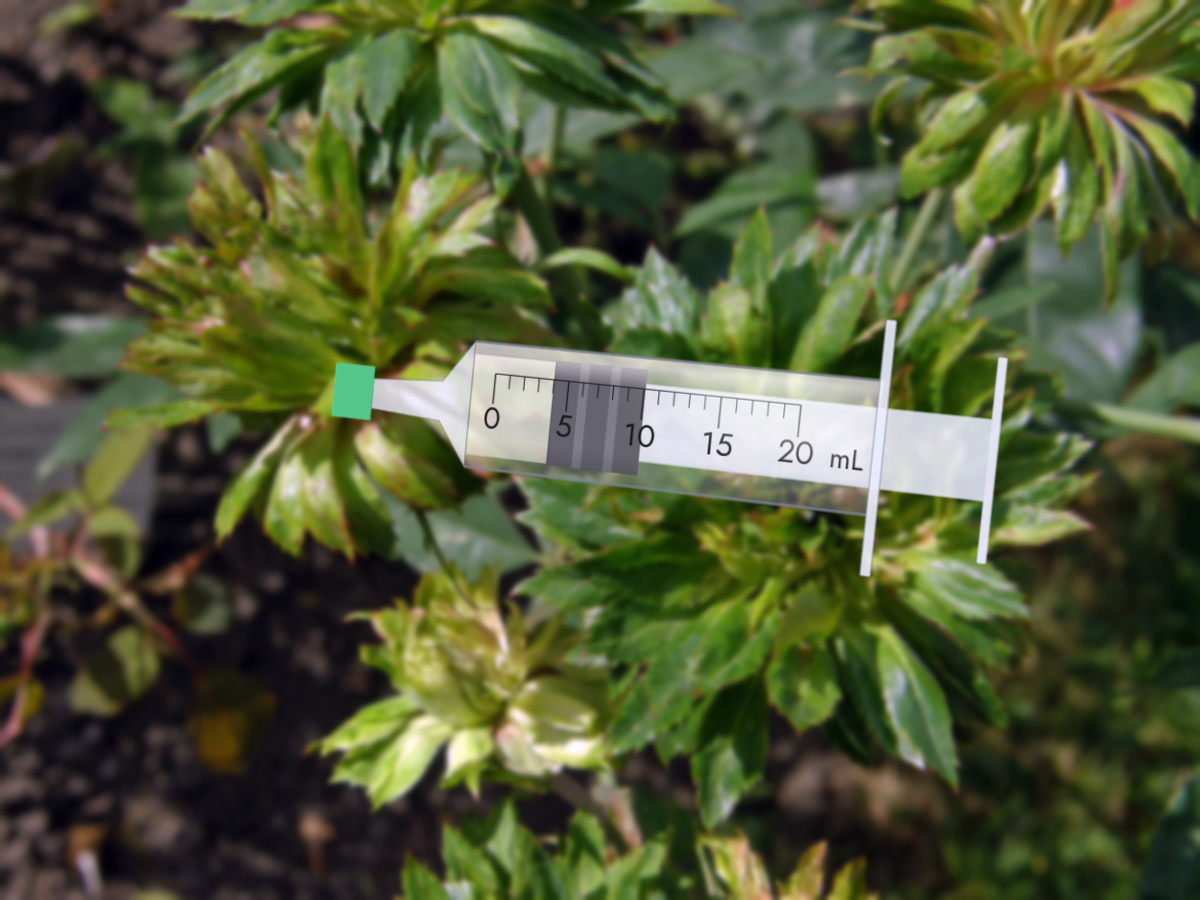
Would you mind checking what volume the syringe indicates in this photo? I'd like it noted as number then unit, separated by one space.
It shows 4 mL
